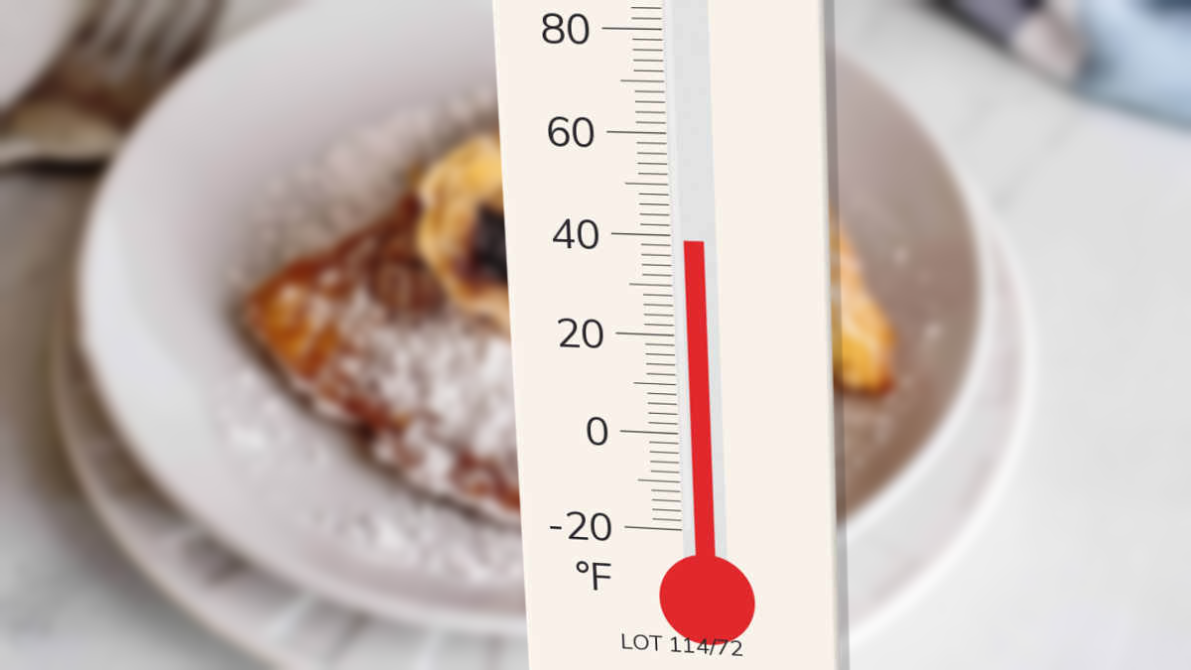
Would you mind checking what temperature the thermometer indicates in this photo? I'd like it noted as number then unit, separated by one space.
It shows 39 °F
